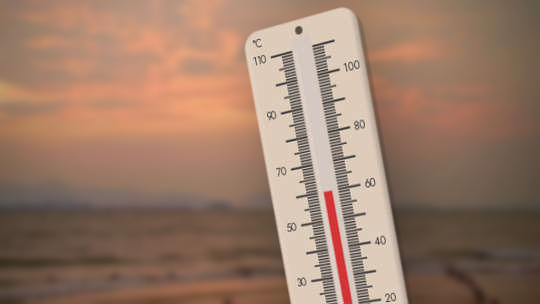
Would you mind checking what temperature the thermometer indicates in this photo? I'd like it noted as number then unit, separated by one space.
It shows 60 °C
